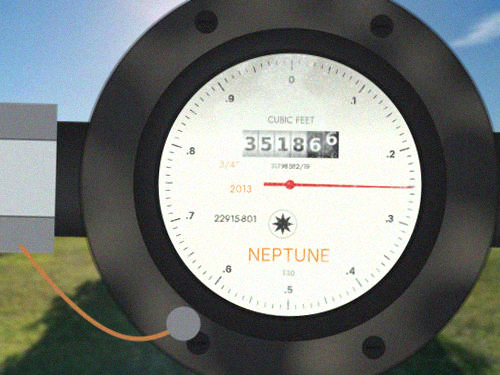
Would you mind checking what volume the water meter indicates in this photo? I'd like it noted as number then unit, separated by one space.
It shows 351866.25 ft³
